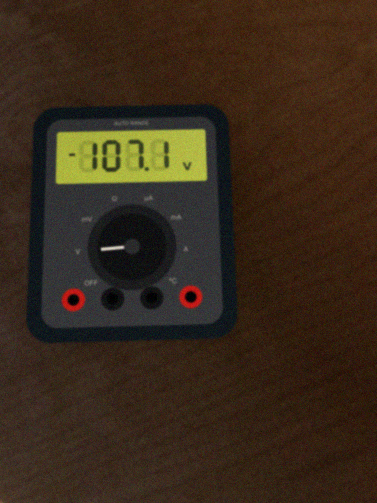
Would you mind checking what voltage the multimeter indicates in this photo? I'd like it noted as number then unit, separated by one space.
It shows -107.1 V
